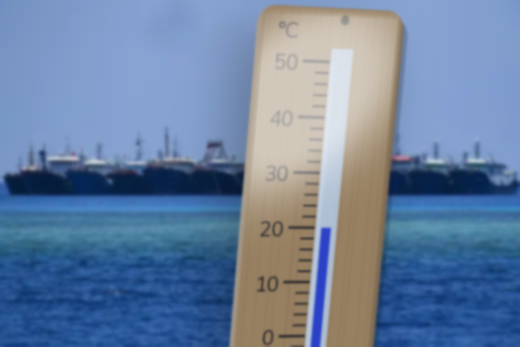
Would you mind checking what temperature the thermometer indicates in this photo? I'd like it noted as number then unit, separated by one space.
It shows 20 °C
